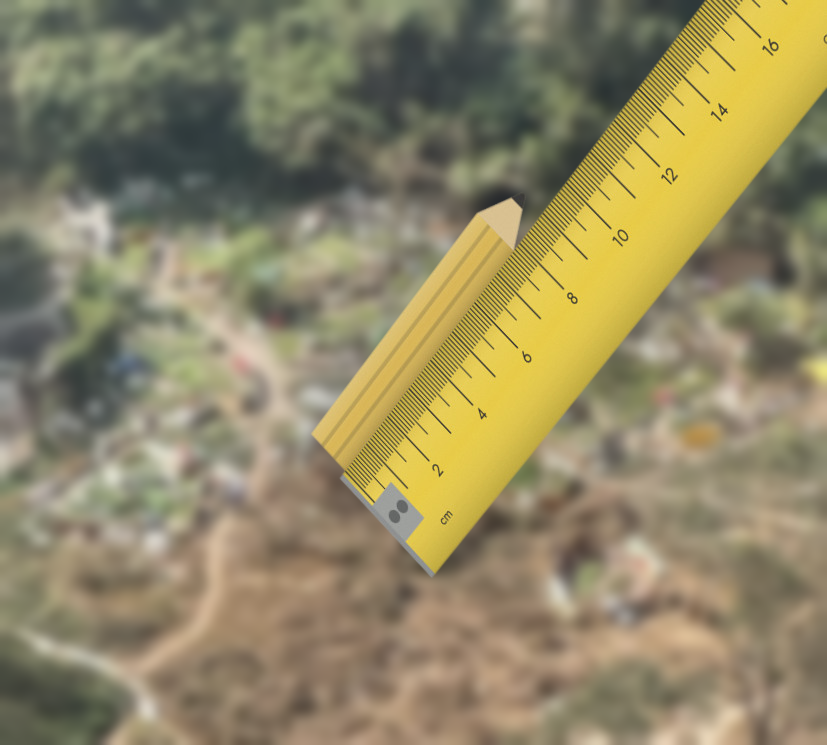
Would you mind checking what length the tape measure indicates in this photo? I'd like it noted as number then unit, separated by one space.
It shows 9 cm
